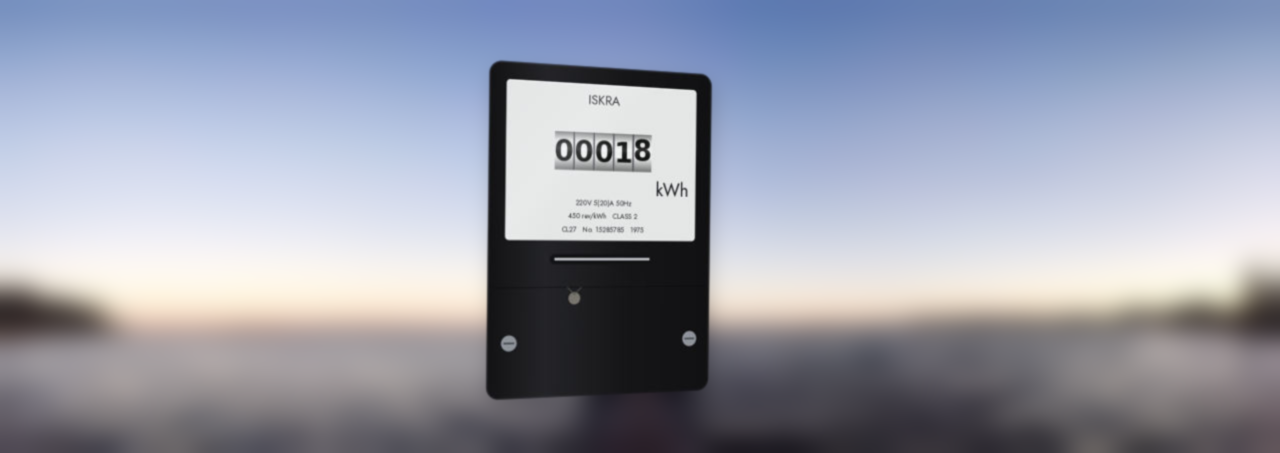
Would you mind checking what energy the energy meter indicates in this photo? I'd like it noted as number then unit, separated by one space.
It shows 18 kWh
